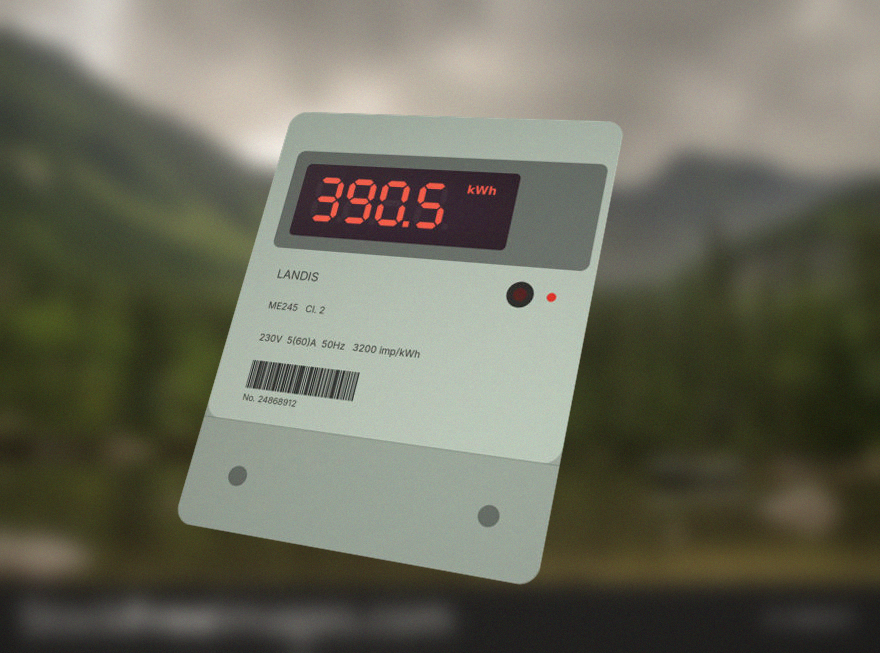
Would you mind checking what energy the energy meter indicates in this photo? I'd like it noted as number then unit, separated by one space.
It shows 390.5 kWh
